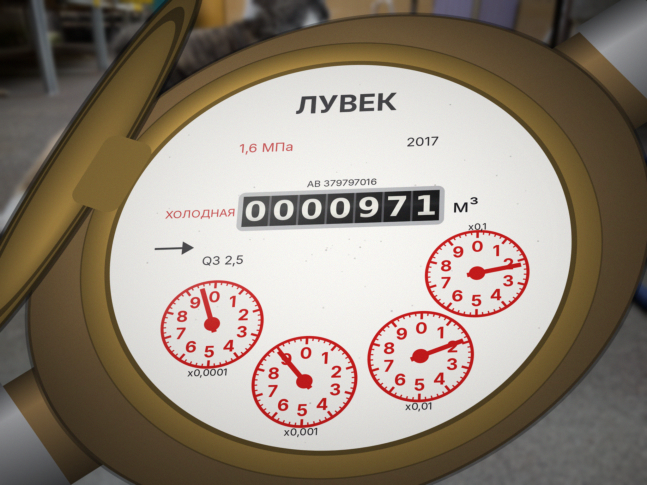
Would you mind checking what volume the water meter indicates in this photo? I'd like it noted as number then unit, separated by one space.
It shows 971.2189 m³
